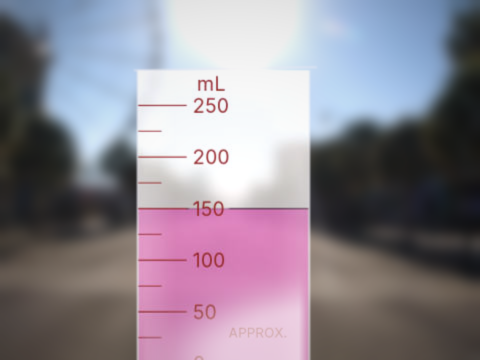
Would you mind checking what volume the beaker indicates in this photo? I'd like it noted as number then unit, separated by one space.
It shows 150 mL
